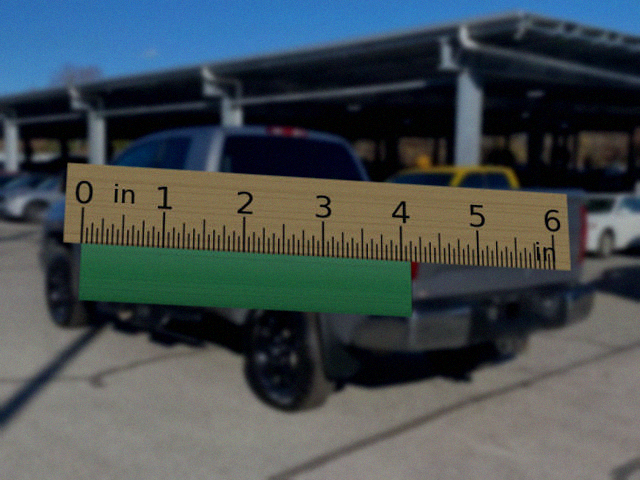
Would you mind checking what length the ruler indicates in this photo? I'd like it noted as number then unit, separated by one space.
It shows 4.125 in
